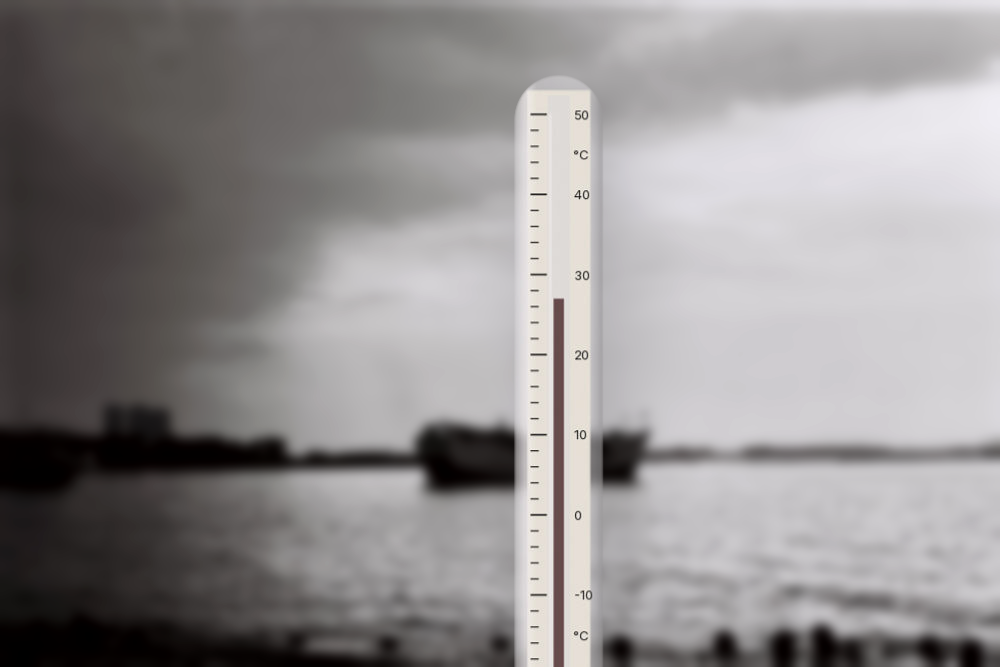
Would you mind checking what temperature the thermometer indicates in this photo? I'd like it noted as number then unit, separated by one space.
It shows 27 °C
